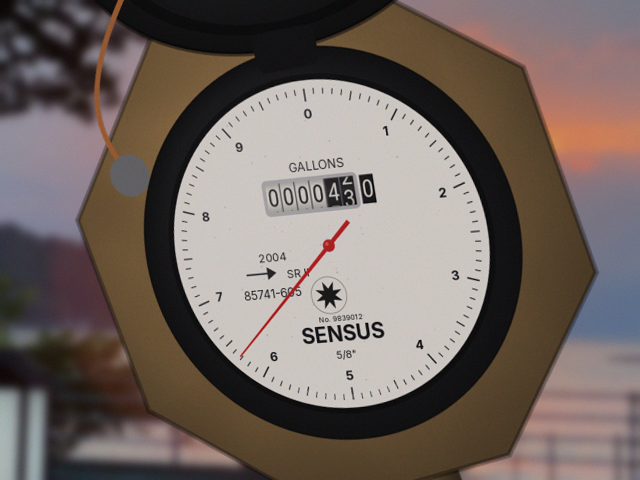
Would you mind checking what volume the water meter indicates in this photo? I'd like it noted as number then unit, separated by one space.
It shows 426.3 gal
